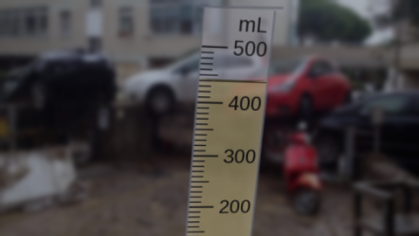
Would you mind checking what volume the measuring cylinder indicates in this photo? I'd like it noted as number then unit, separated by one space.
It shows 440 mL
